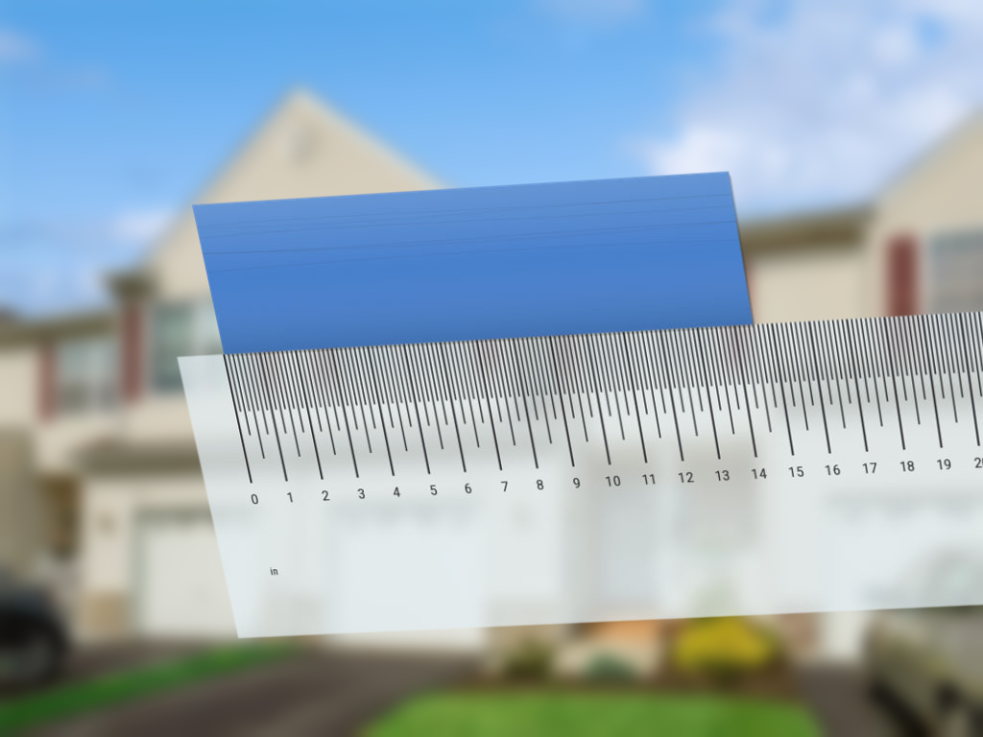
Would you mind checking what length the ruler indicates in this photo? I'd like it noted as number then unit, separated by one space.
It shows 14.5 in
